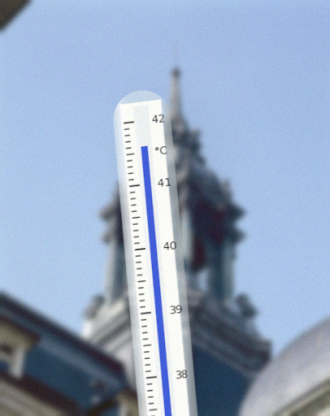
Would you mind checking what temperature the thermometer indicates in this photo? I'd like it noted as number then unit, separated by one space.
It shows 41.6 °C
